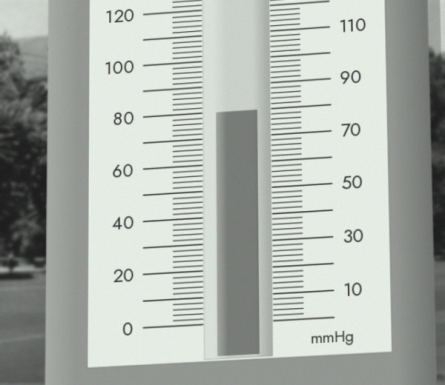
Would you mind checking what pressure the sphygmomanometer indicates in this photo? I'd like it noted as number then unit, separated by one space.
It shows 80 mmHg
